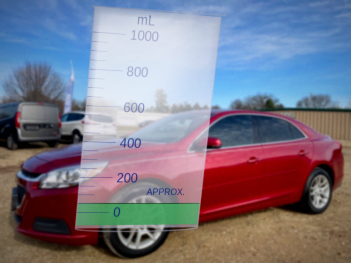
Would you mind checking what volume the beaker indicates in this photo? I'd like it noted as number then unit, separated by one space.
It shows 50 mL
